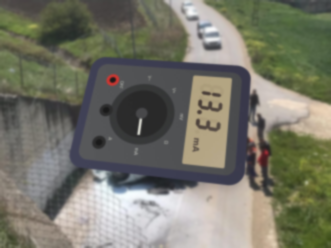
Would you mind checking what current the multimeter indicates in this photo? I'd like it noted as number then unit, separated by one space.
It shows 13.3 mA
